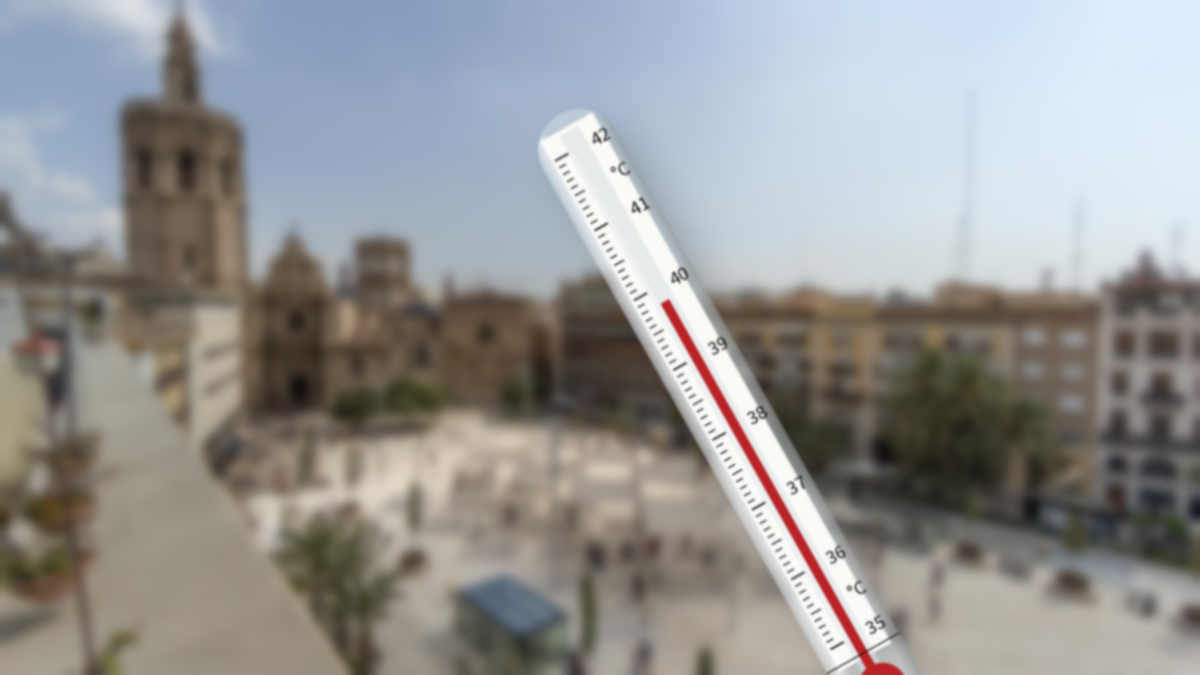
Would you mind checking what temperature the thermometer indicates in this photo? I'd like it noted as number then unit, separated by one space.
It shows 39.8 °C
